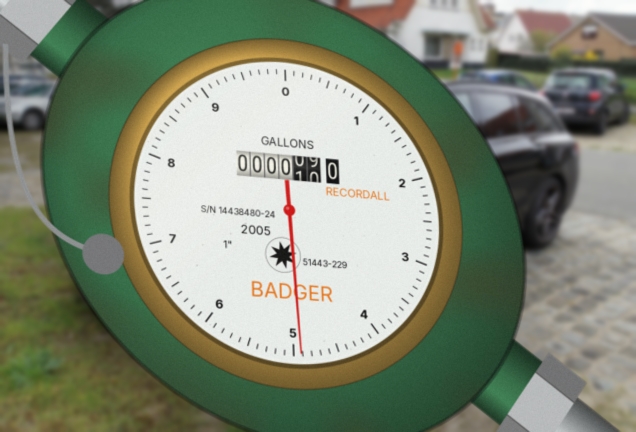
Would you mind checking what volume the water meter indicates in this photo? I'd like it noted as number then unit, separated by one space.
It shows 94.9 gal
